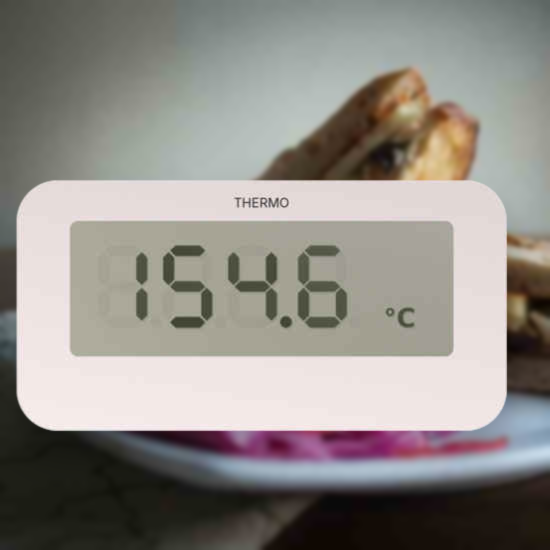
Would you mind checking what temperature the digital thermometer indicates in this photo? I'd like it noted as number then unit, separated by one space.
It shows 154.6 °C
